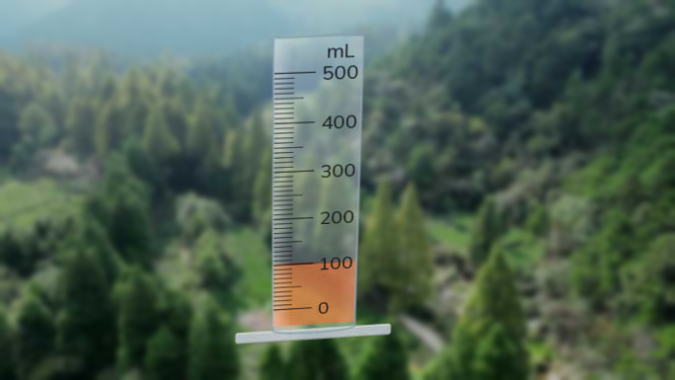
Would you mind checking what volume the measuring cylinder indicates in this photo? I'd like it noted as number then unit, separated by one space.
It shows 100 mL
